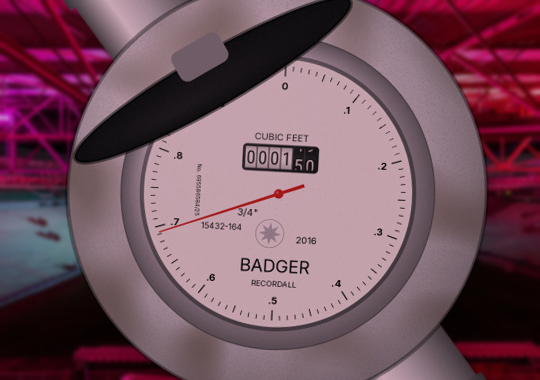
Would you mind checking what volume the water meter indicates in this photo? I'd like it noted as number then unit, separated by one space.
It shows 149.69 ft³
